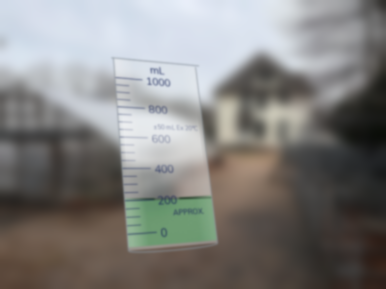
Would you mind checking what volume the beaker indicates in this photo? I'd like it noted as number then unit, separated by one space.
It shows 200 mL
